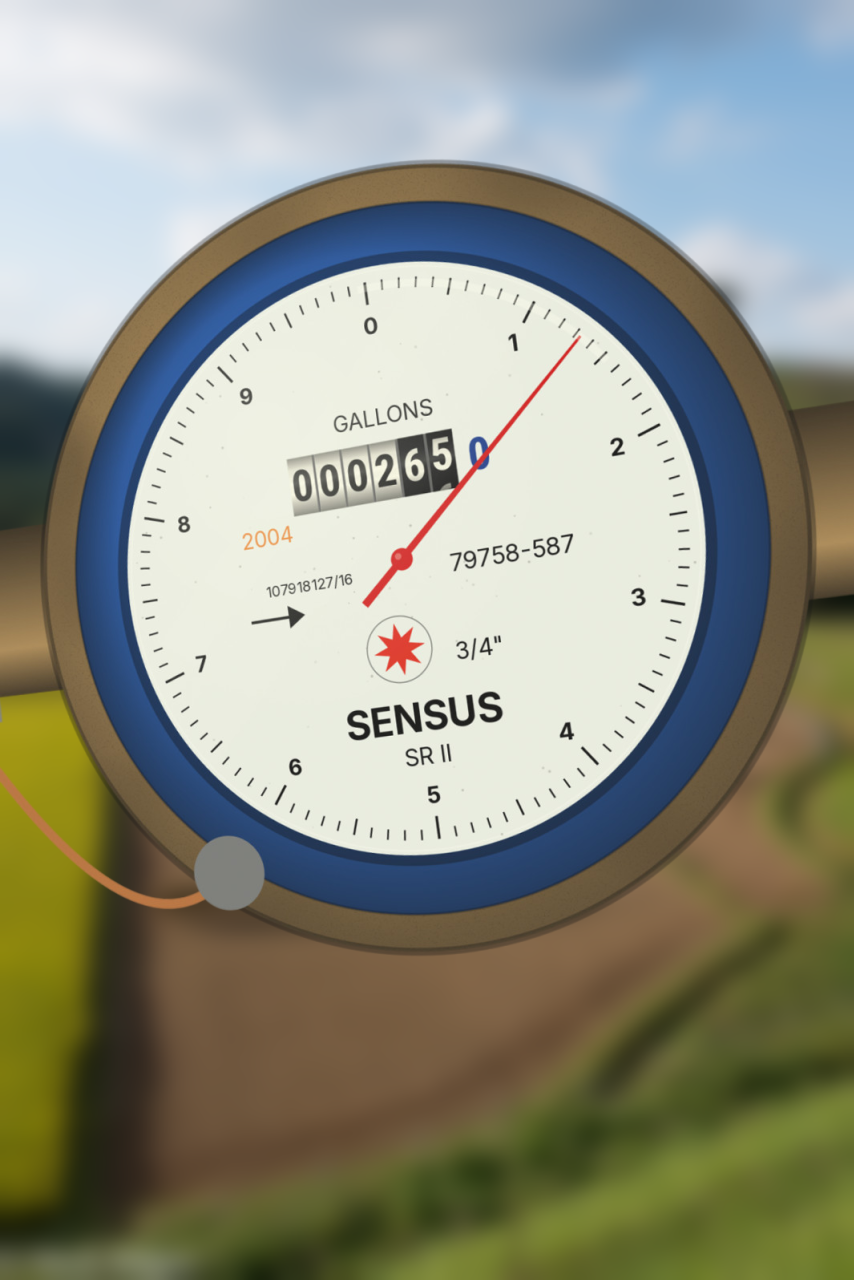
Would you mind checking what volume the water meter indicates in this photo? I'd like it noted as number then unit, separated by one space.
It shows 2651.3 gal
